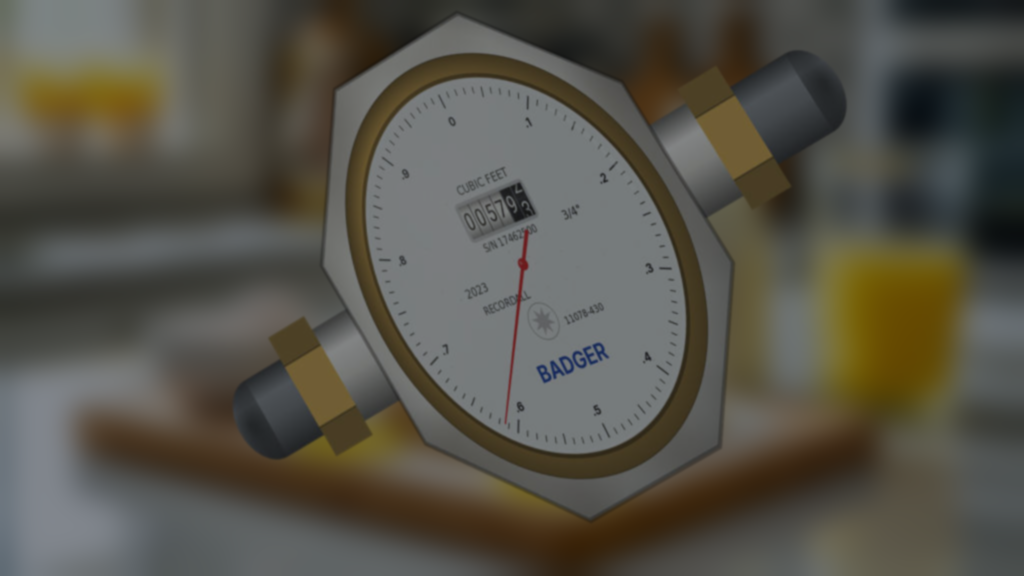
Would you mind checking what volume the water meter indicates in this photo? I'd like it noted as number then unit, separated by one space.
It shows 5792.61 ft³
